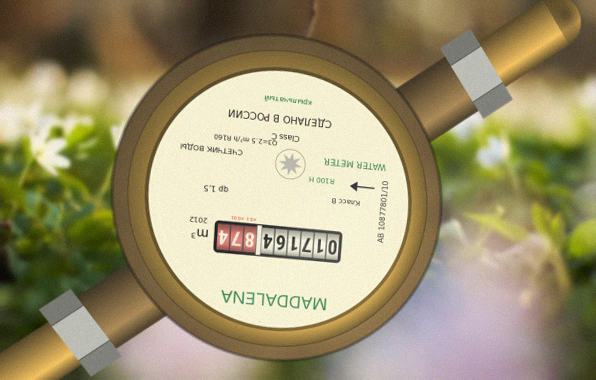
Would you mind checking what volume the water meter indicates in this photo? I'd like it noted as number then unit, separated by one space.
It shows 17164.874 m³
